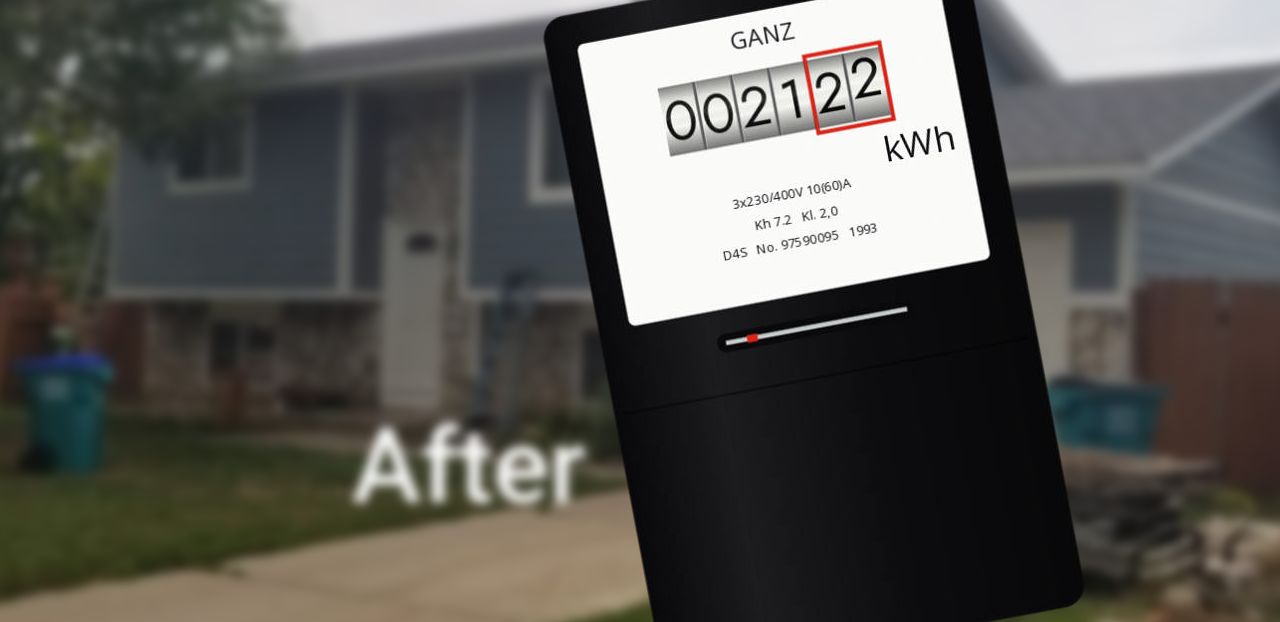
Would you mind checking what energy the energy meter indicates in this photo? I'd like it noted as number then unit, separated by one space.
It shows 21.22 kWh
